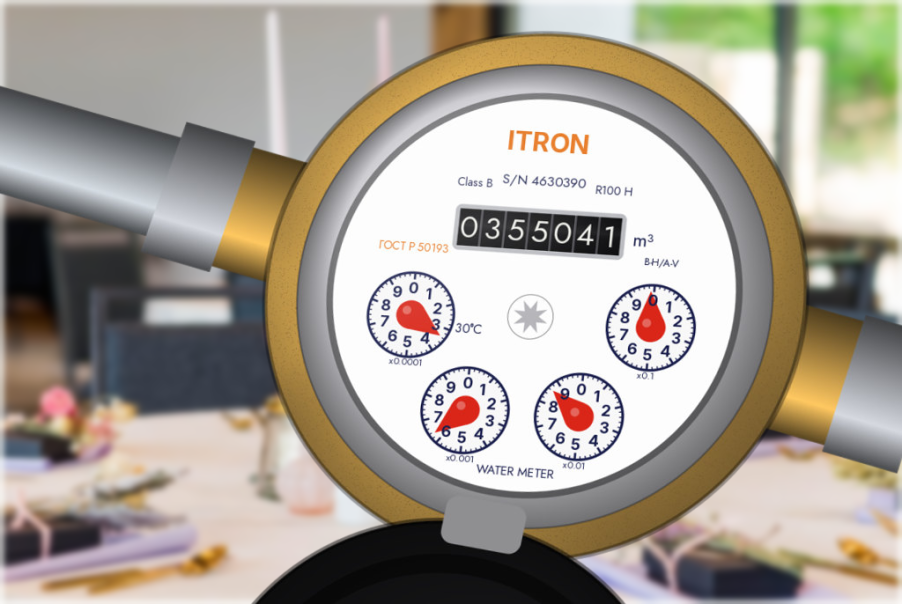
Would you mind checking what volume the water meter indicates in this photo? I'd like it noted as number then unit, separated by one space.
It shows 355040.9863 m³
